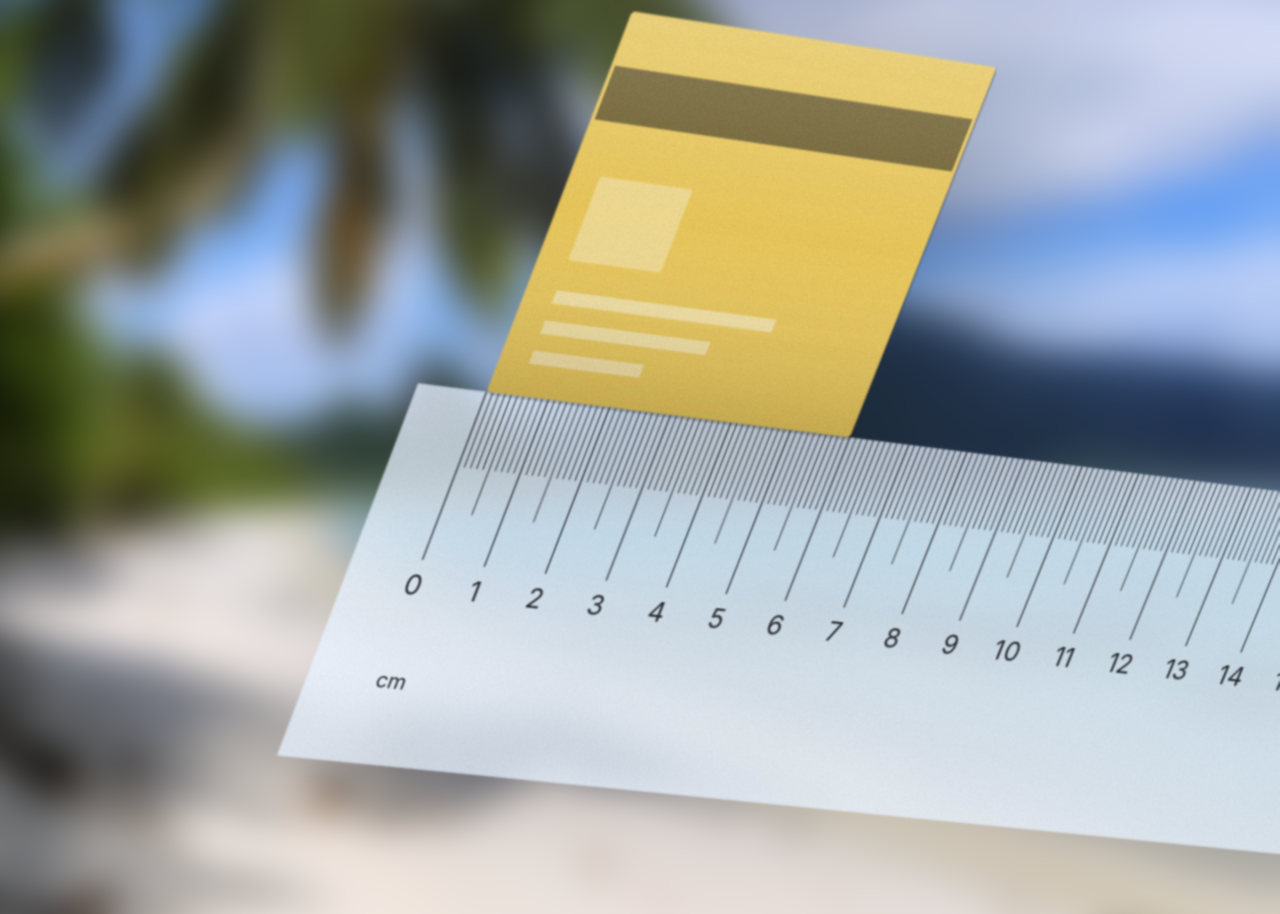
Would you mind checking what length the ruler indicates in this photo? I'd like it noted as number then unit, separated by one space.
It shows 6 cm
